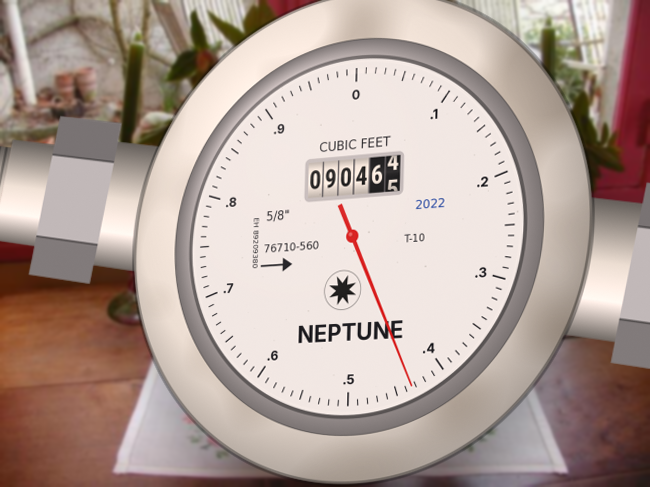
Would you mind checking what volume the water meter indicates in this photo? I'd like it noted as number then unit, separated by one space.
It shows 90464.43 ft³
